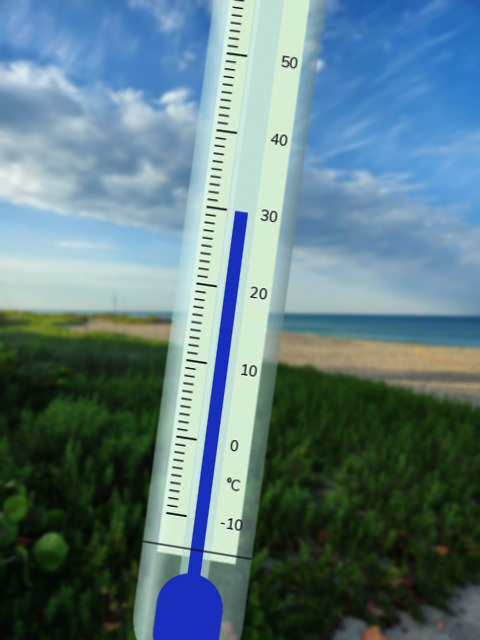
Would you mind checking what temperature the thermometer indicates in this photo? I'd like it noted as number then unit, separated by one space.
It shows 30 °C
